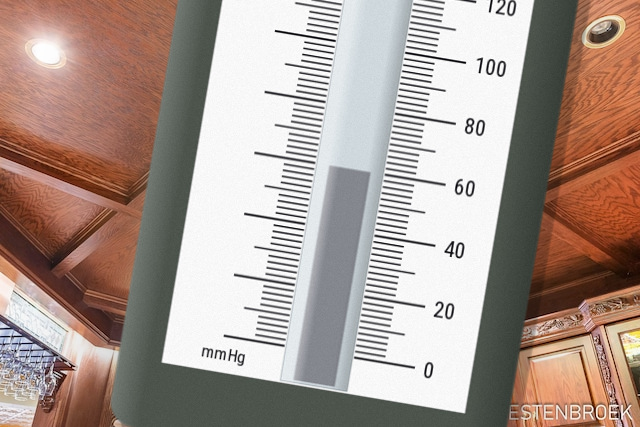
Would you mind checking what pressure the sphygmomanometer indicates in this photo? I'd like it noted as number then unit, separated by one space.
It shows 60 mmHg
